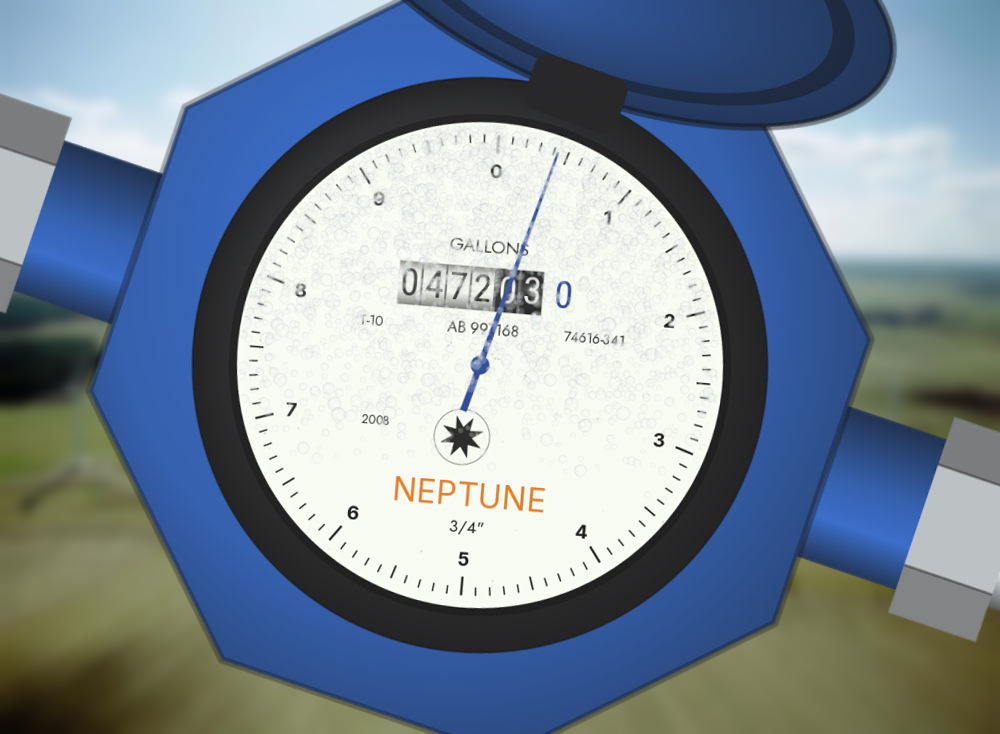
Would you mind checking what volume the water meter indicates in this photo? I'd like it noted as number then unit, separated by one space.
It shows 472030.4 gal
